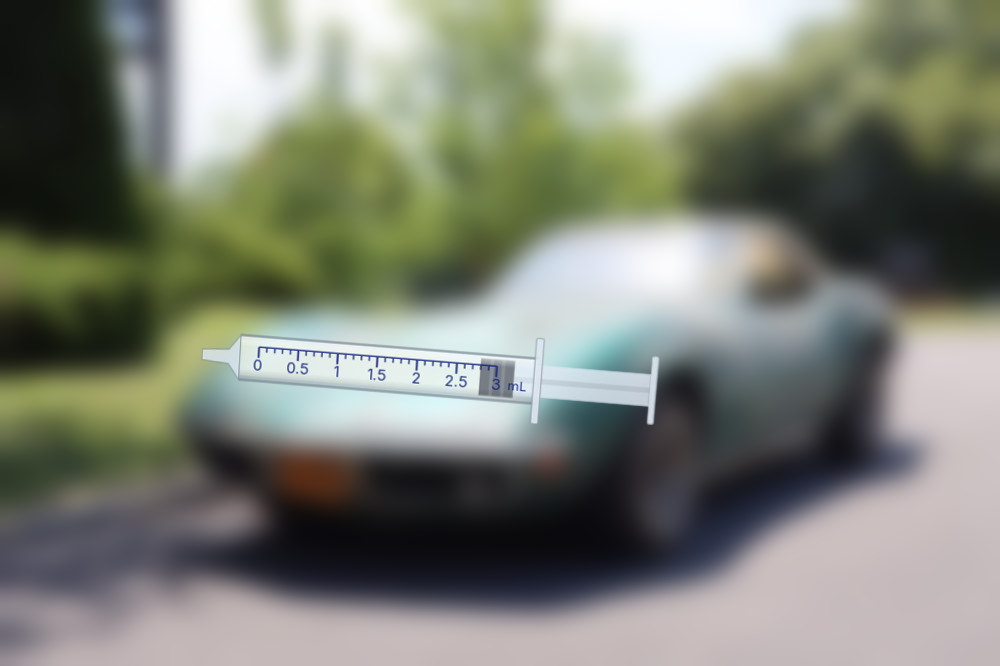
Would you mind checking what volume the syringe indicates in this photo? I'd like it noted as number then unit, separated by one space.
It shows 2.8 mL
